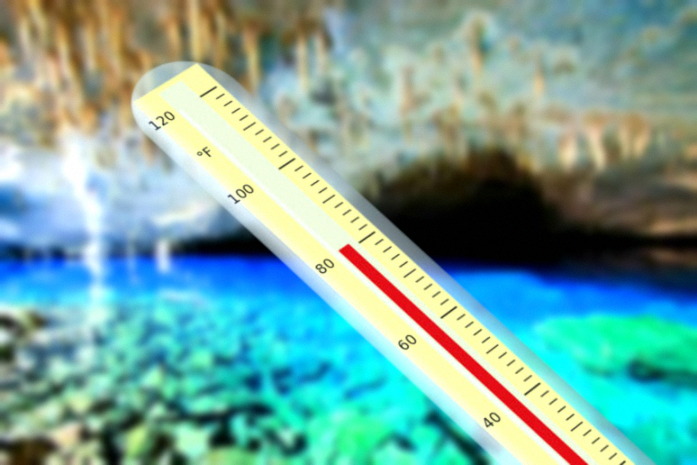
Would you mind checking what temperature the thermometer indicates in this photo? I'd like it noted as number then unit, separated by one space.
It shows 81 °F
